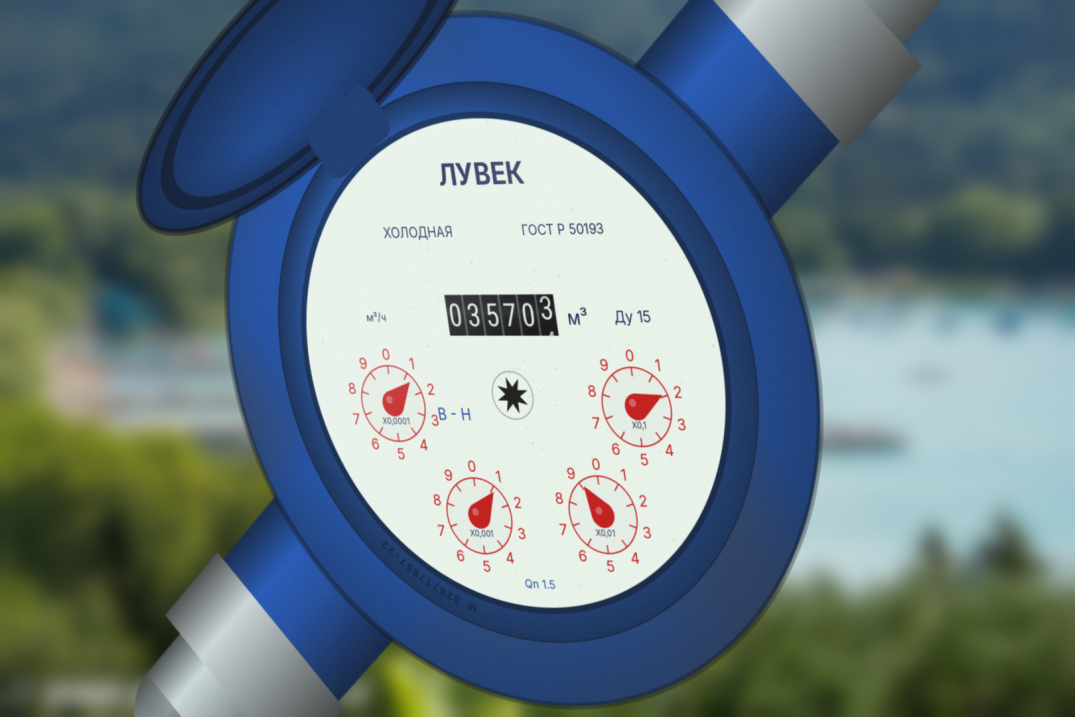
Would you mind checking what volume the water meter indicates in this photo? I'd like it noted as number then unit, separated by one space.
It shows 35703.1911 m³
